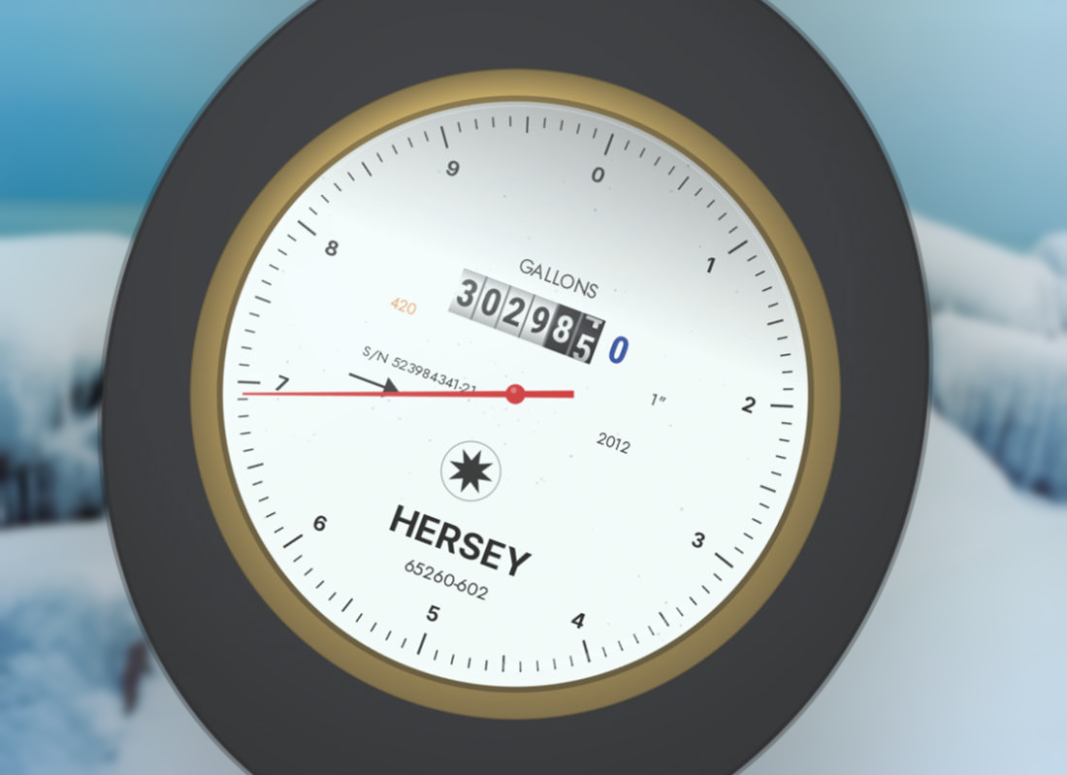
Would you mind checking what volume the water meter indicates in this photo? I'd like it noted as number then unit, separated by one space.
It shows 3029846.9 gal
